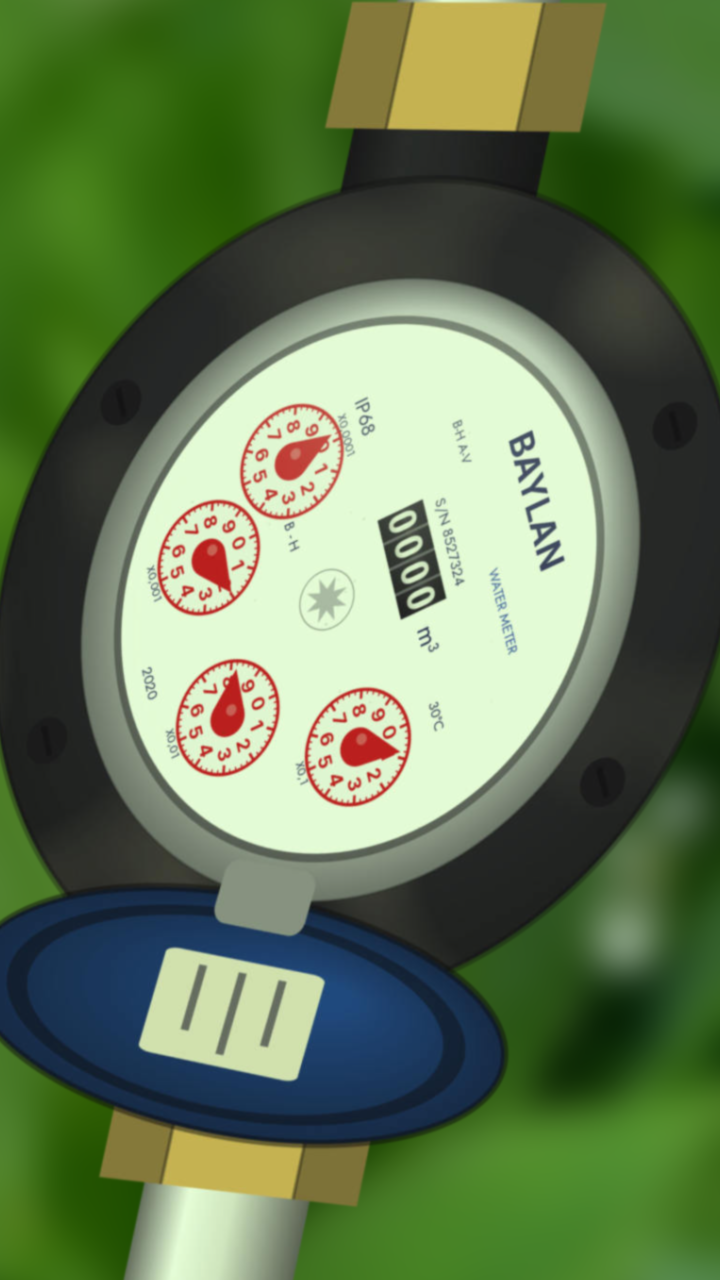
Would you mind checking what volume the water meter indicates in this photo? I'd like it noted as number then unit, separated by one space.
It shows 0.0819 m³
